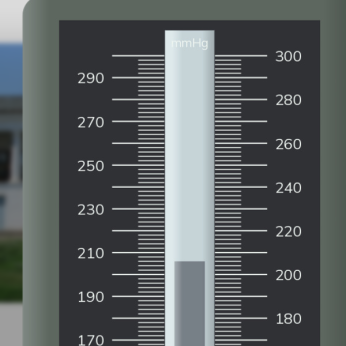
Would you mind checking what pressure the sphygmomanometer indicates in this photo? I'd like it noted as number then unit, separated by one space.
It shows 206 mmHg
